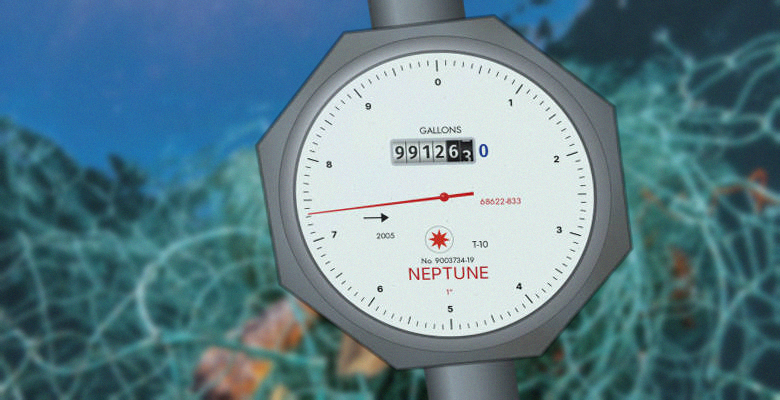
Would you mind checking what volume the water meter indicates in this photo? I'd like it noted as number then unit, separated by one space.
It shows 9912627.3 gal
